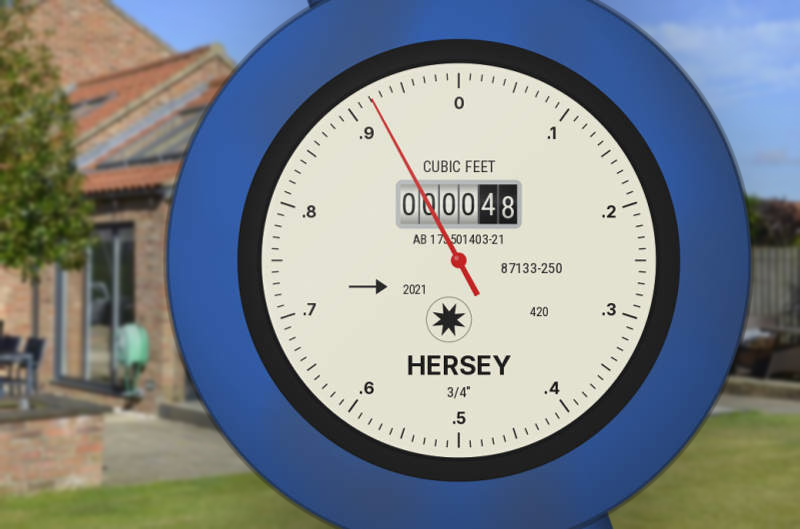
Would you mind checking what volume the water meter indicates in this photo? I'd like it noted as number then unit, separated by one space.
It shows 47.92 ft³
